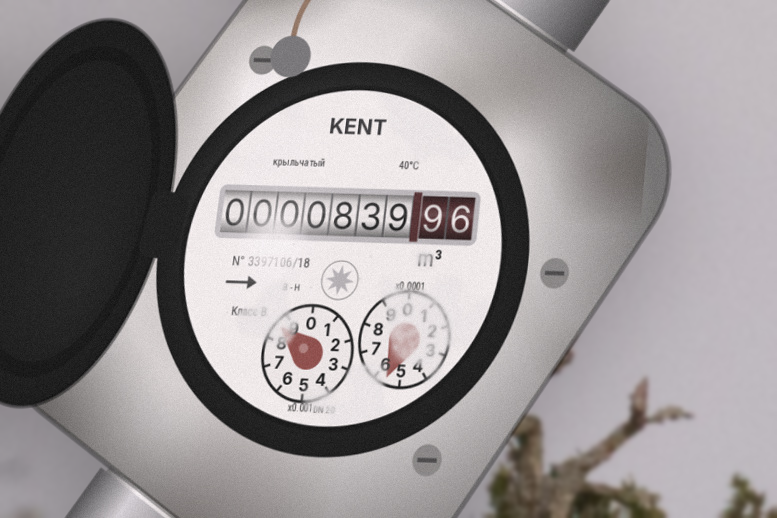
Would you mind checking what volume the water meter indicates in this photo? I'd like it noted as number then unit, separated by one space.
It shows 839.9685 m³
